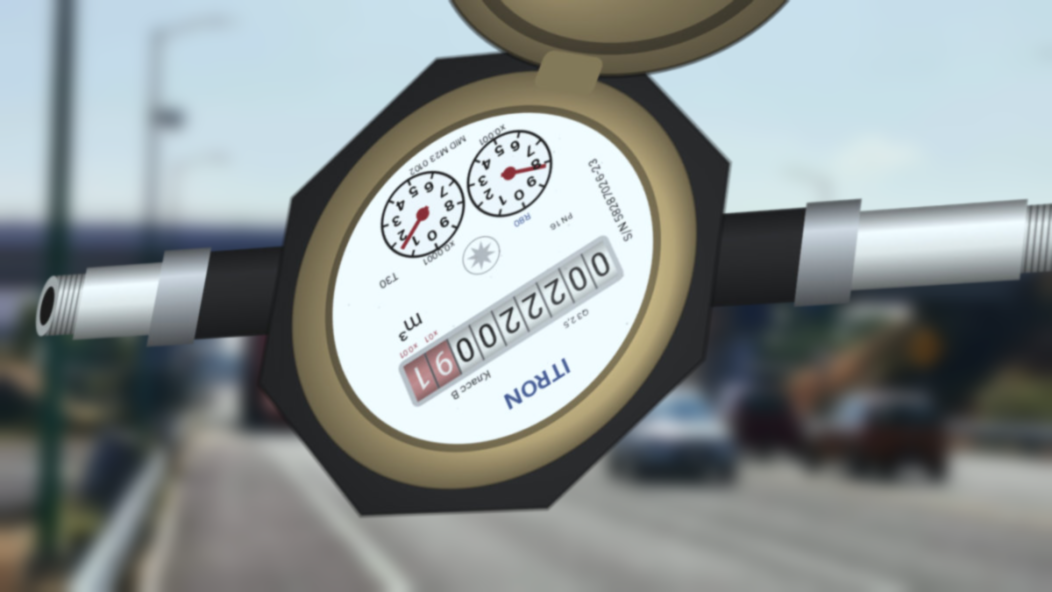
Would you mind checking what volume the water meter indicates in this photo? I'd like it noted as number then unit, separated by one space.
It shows 22200.9181 m³
